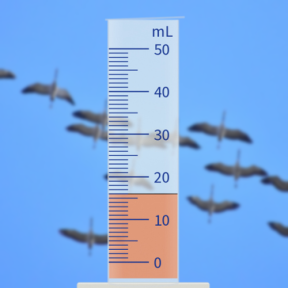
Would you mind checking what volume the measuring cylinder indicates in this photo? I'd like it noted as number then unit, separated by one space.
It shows 16 mL
